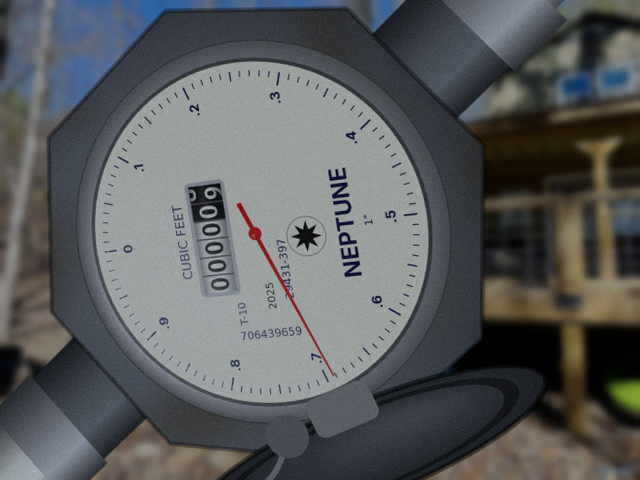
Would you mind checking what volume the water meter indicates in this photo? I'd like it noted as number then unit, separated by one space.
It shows 8.69 ft³
